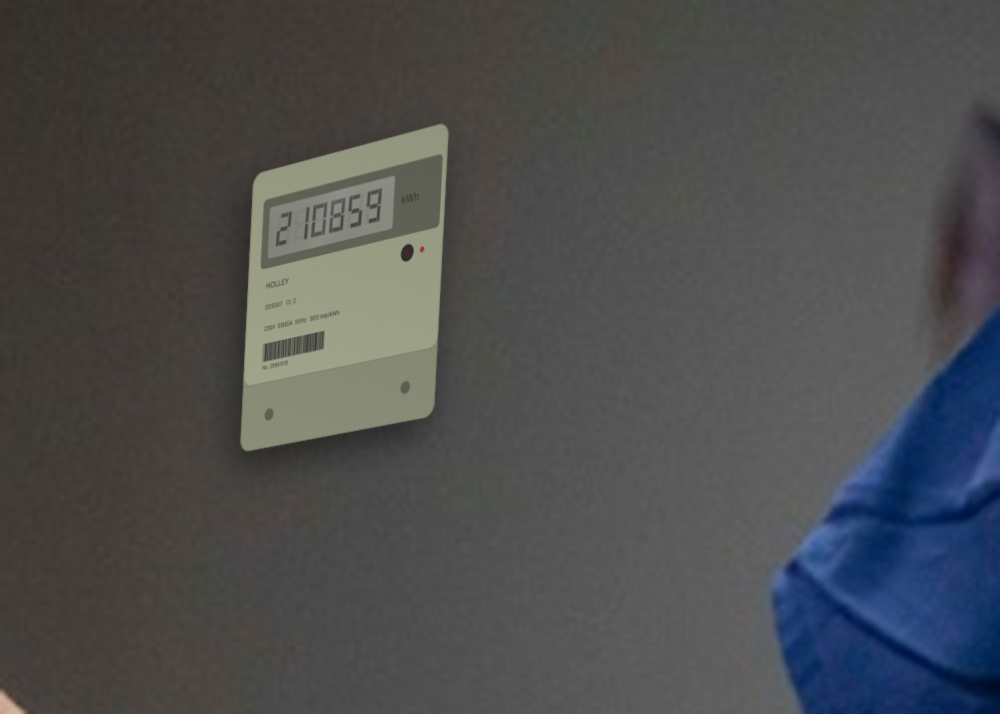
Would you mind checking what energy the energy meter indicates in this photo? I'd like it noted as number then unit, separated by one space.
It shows 210859 kWh
